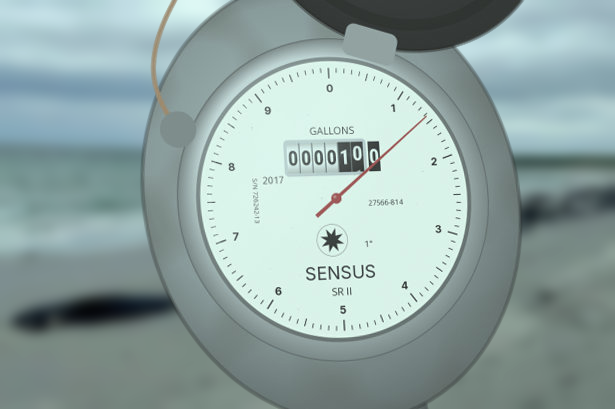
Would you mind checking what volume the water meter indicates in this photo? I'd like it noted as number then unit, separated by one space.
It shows 101.4 gal
